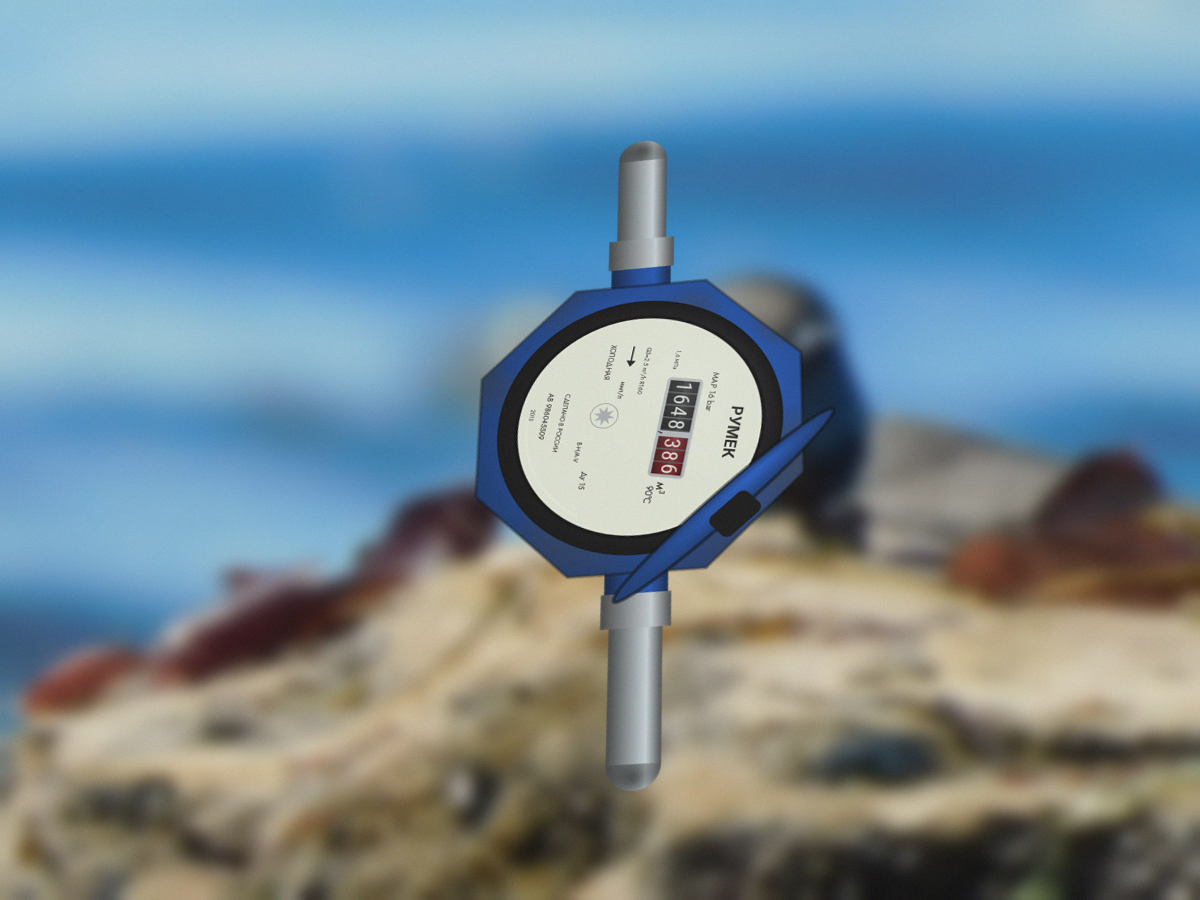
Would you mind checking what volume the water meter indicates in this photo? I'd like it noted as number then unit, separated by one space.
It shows 1648.386 m³
